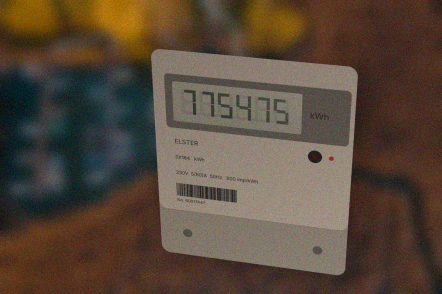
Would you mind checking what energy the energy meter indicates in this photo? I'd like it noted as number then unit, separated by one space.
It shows 775475 kWh
